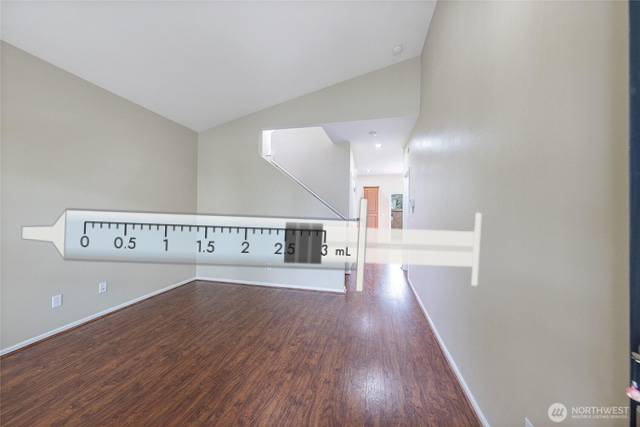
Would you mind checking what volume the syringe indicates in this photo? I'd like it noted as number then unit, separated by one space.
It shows 2.5 mL
